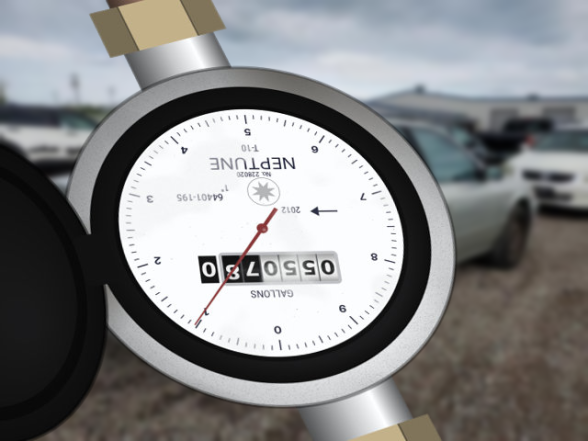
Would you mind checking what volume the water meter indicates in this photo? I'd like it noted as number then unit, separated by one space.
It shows 550781.0 gal
